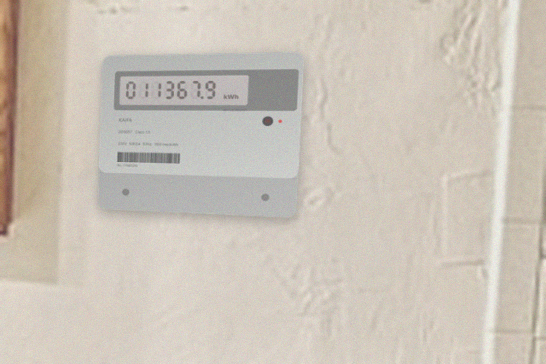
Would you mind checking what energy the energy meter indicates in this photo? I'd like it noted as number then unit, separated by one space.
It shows 11367.9 kWh
